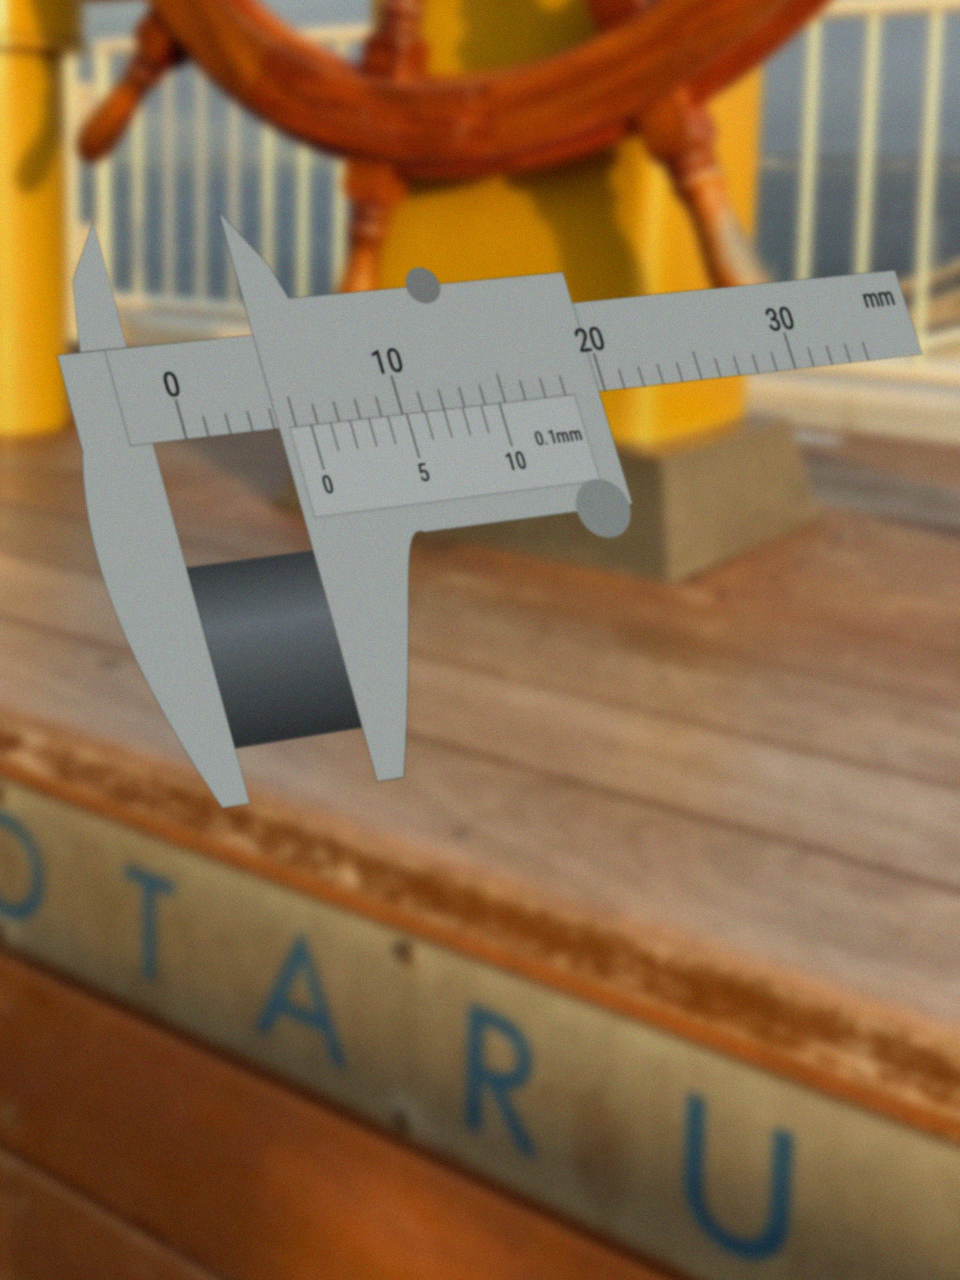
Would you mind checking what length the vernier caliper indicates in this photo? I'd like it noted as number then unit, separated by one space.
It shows 5.7 mm
